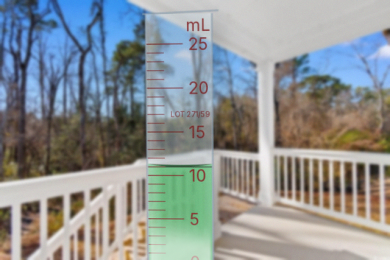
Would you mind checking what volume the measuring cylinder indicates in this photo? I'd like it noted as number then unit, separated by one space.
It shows 11 mL
